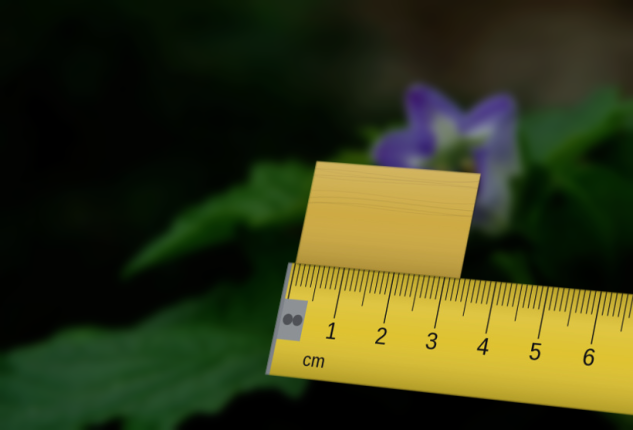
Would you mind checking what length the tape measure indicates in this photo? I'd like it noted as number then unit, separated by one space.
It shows 3.3 cm
